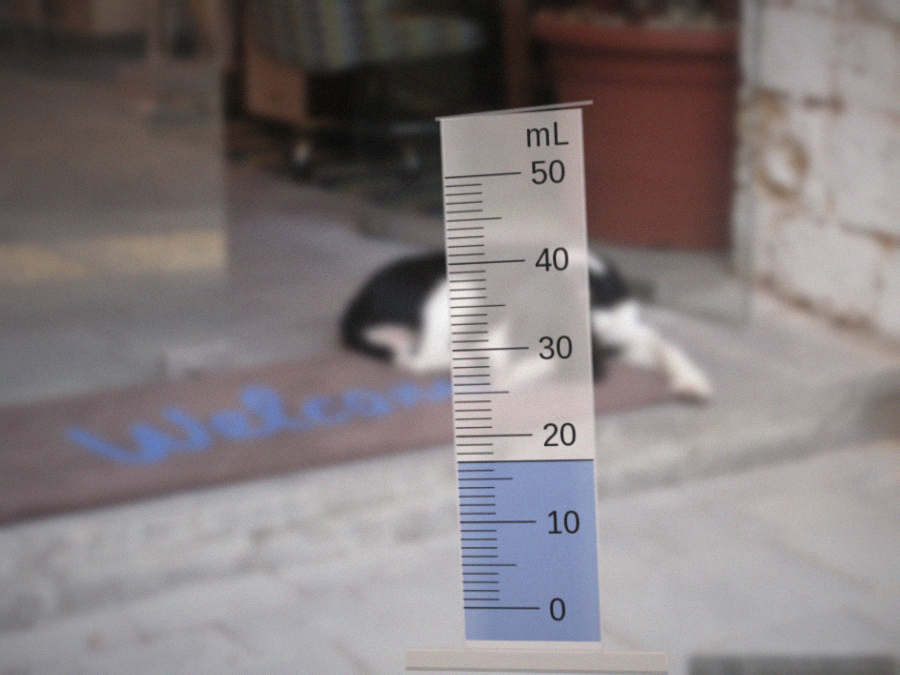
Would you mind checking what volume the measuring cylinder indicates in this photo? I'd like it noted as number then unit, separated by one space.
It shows 17 mL
